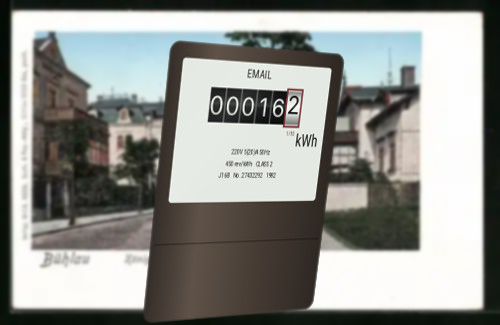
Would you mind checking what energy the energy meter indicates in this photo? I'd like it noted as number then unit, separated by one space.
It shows 16.2 kWh
